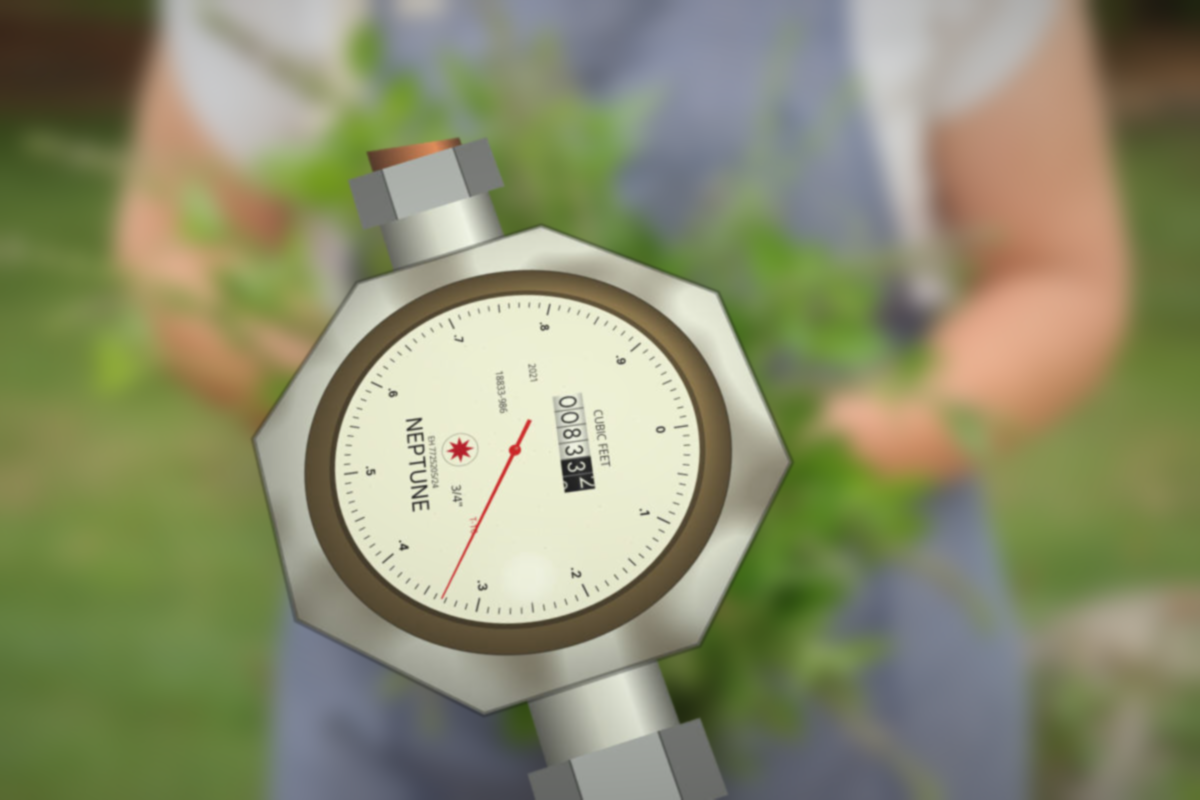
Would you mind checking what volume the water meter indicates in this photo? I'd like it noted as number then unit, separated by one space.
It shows 8332.33 ft³
